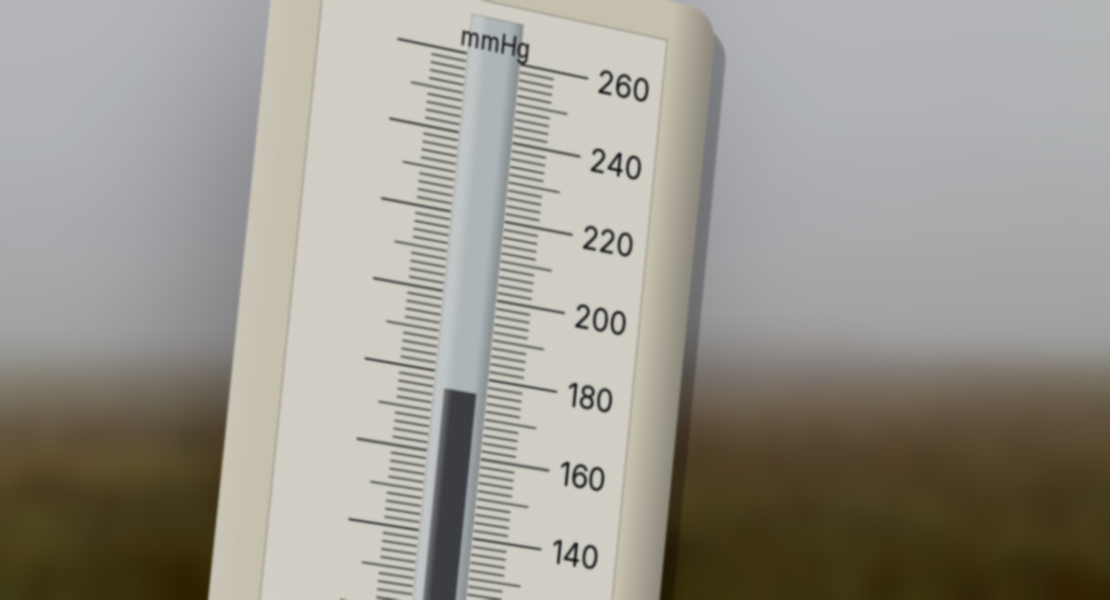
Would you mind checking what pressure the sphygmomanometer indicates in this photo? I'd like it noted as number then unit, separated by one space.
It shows 176 mmHg
